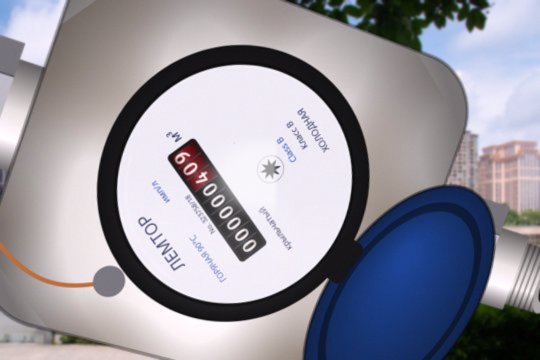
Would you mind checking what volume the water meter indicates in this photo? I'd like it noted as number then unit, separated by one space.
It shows 0.409 m³
